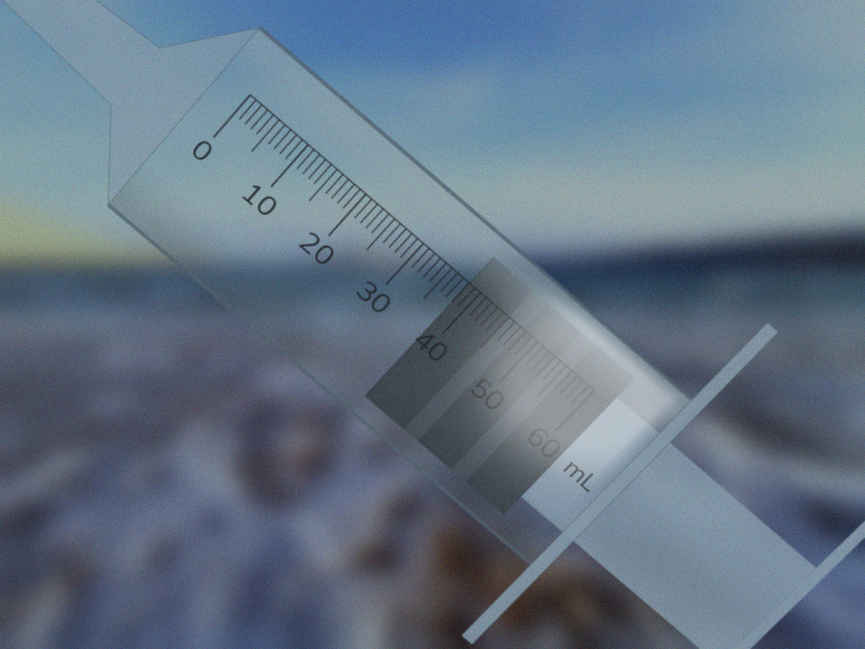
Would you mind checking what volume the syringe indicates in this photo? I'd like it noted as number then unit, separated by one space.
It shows 38 mL
